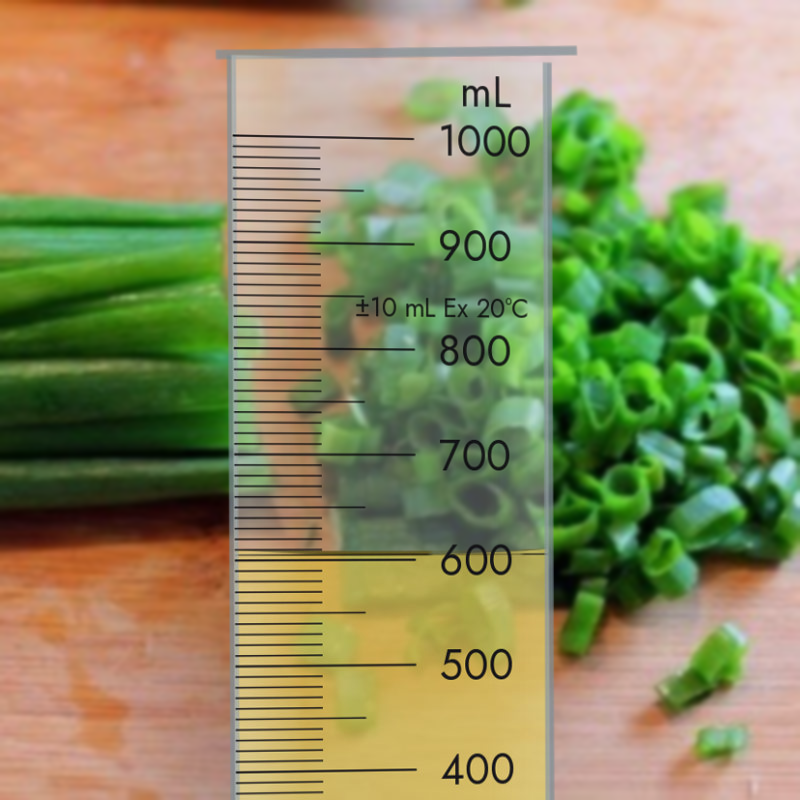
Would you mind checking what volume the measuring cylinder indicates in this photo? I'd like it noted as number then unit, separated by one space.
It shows 605 mL
